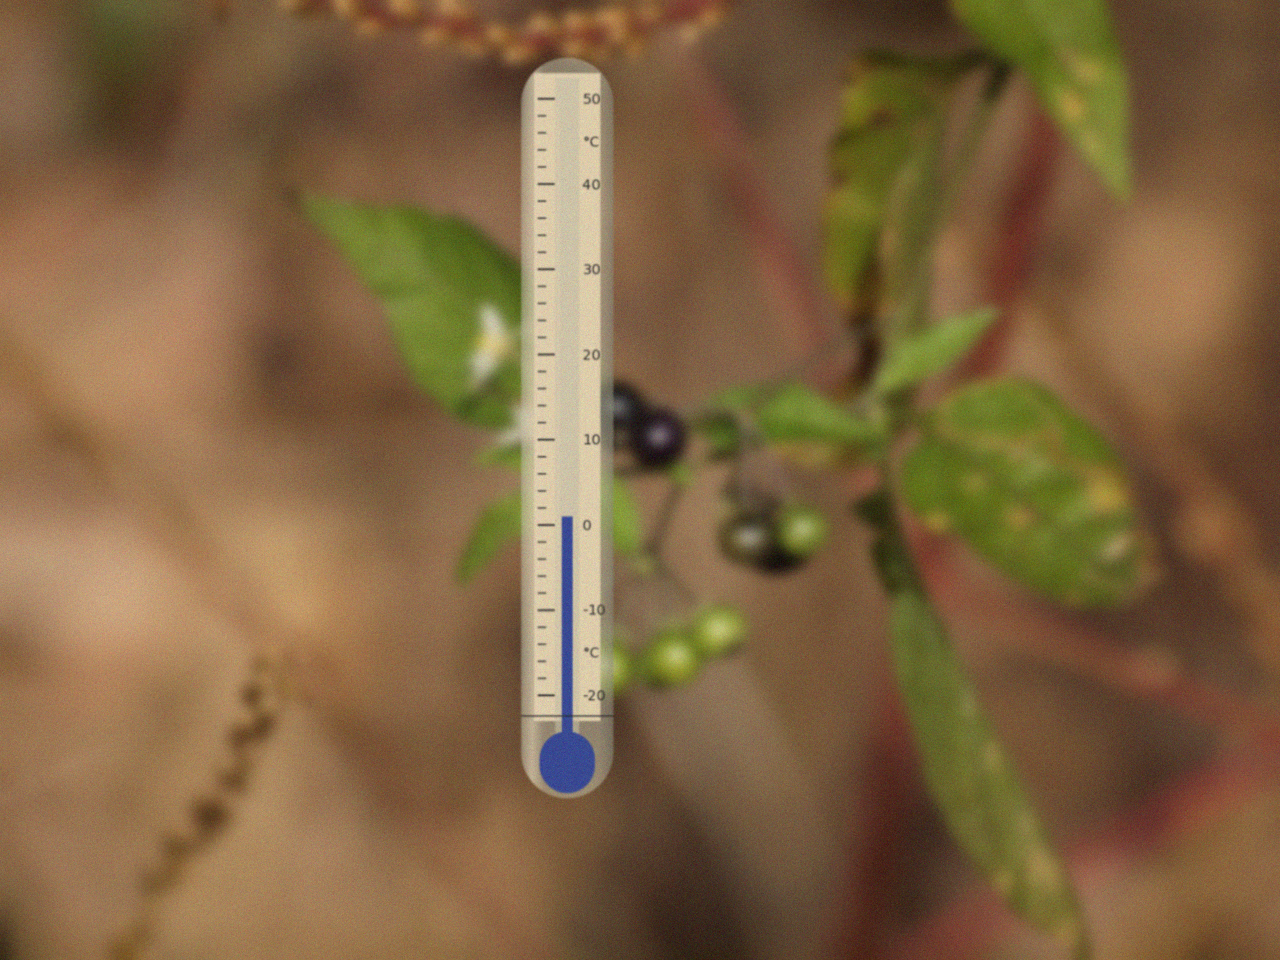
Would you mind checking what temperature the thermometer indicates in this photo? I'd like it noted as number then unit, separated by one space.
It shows 1 °C
